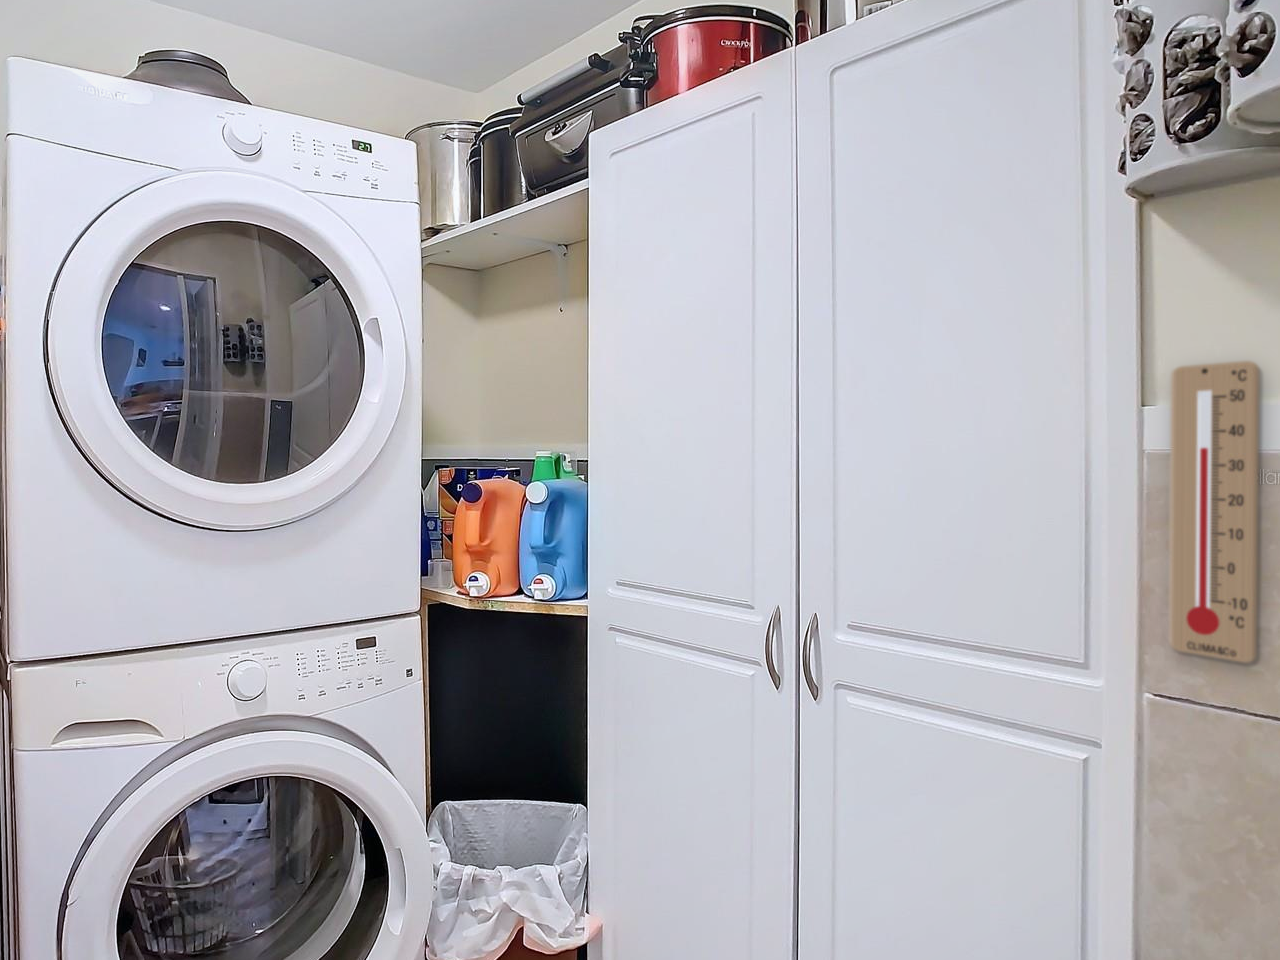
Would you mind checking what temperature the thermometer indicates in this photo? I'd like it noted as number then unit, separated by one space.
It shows 35 °C
